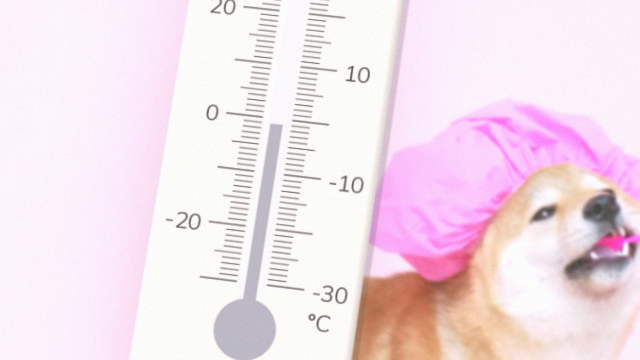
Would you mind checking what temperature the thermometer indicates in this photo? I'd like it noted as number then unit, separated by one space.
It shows -1 °C
